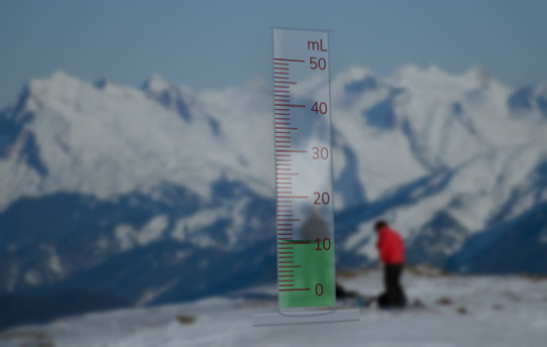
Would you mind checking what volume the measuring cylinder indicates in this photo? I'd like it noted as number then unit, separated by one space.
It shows 10 mL
